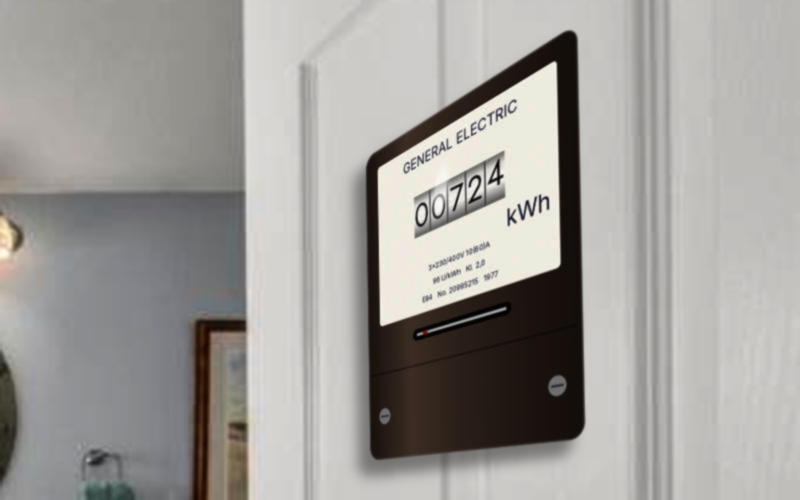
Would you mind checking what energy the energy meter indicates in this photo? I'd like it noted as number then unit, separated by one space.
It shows 724 kWh
